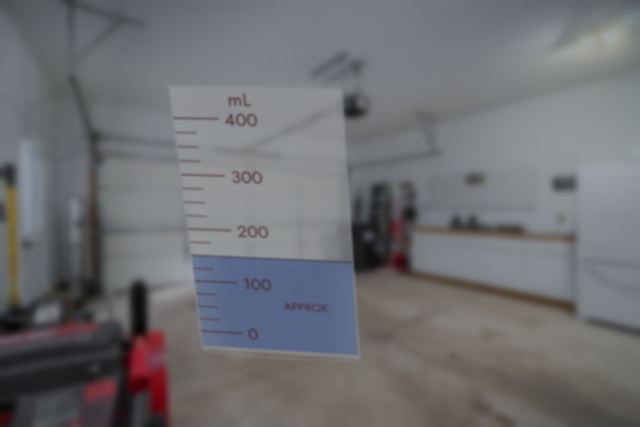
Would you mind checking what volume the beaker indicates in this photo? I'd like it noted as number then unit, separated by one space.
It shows 150 mL
